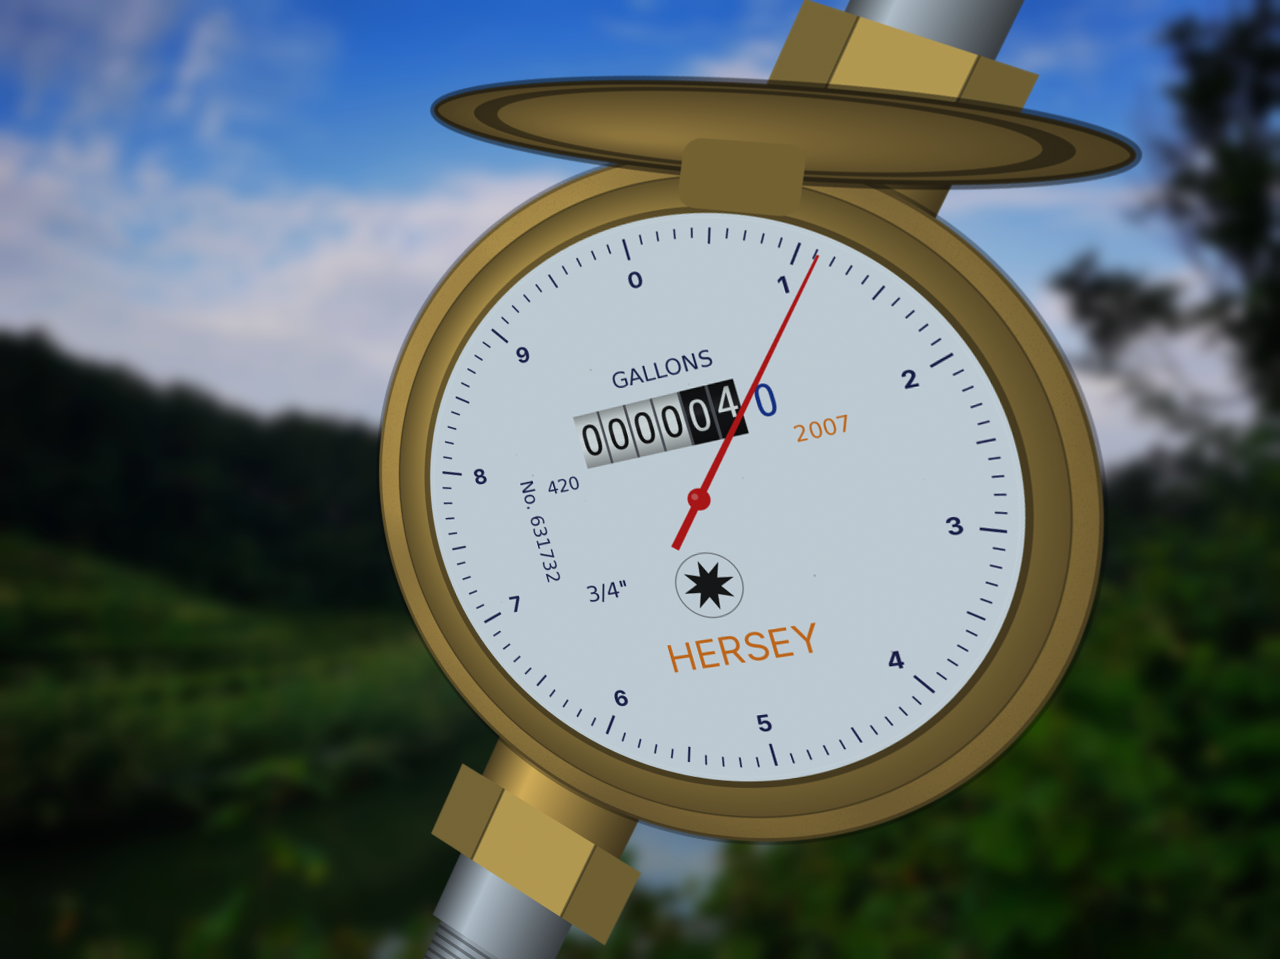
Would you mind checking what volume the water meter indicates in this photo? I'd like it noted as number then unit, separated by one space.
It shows 41.1 gal
